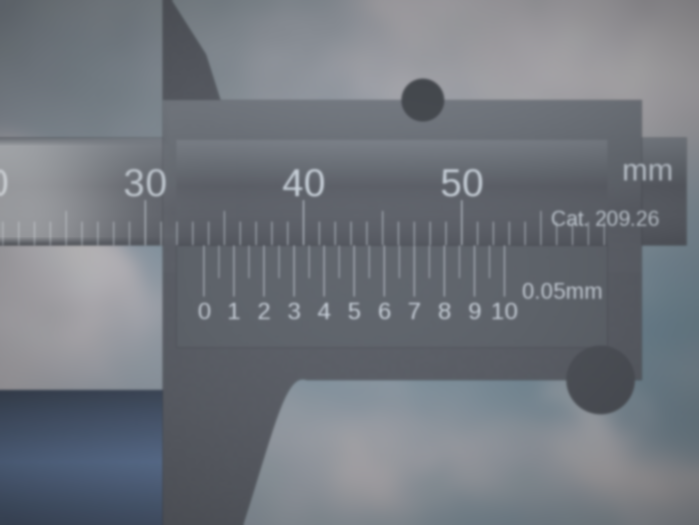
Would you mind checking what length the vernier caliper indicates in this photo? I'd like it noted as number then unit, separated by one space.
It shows 33.7 mm
